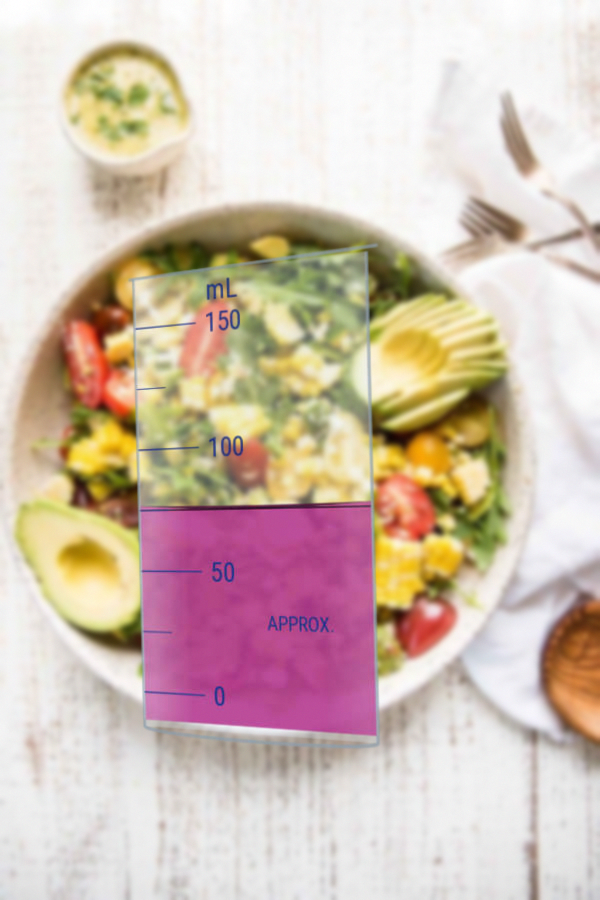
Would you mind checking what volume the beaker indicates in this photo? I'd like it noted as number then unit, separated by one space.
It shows 75 mL
